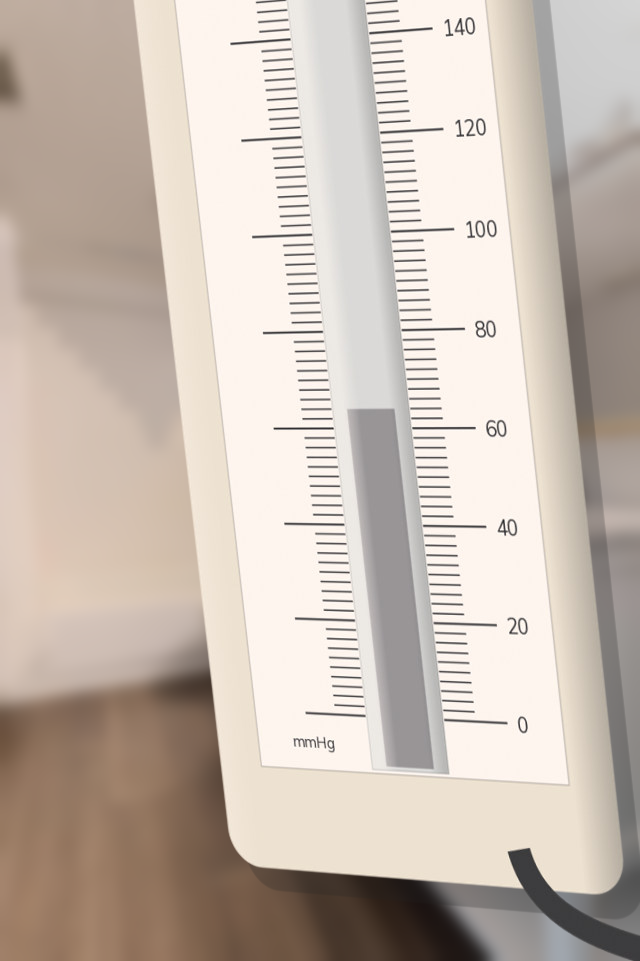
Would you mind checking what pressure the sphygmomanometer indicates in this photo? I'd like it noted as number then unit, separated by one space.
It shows 64 mmHg
